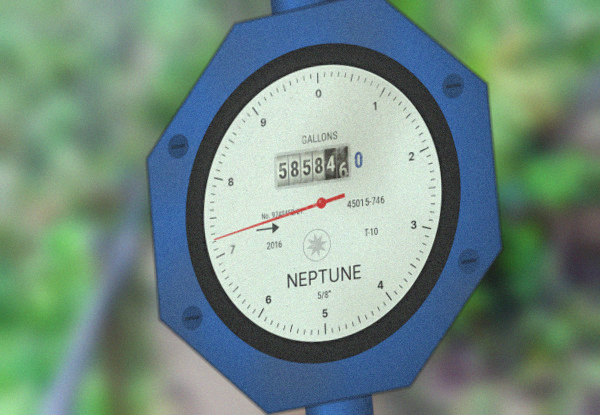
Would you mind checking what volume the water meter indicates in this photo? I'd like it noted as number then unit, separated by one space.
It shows 5858457.2 gal
